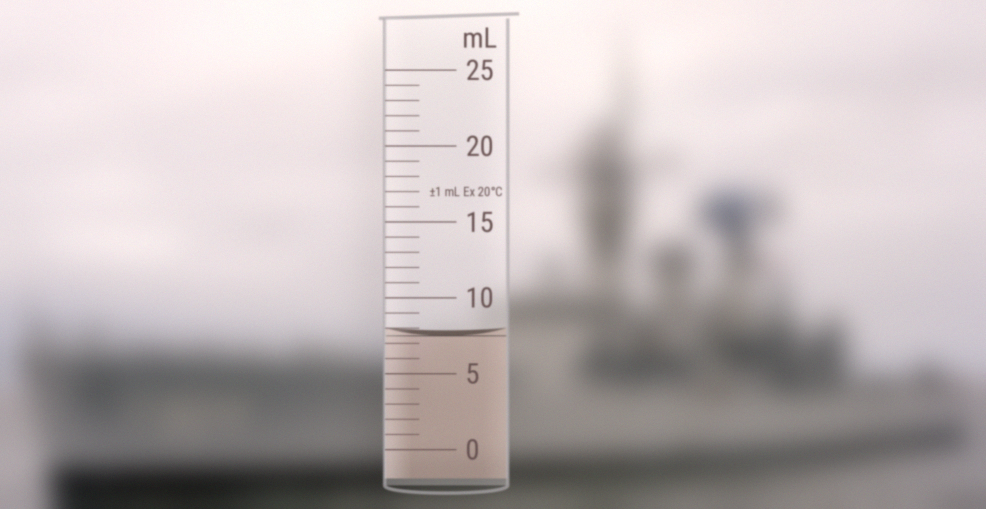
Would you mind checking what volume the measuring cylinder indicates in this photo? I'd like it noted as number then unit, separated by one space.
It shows 7.5 mL
